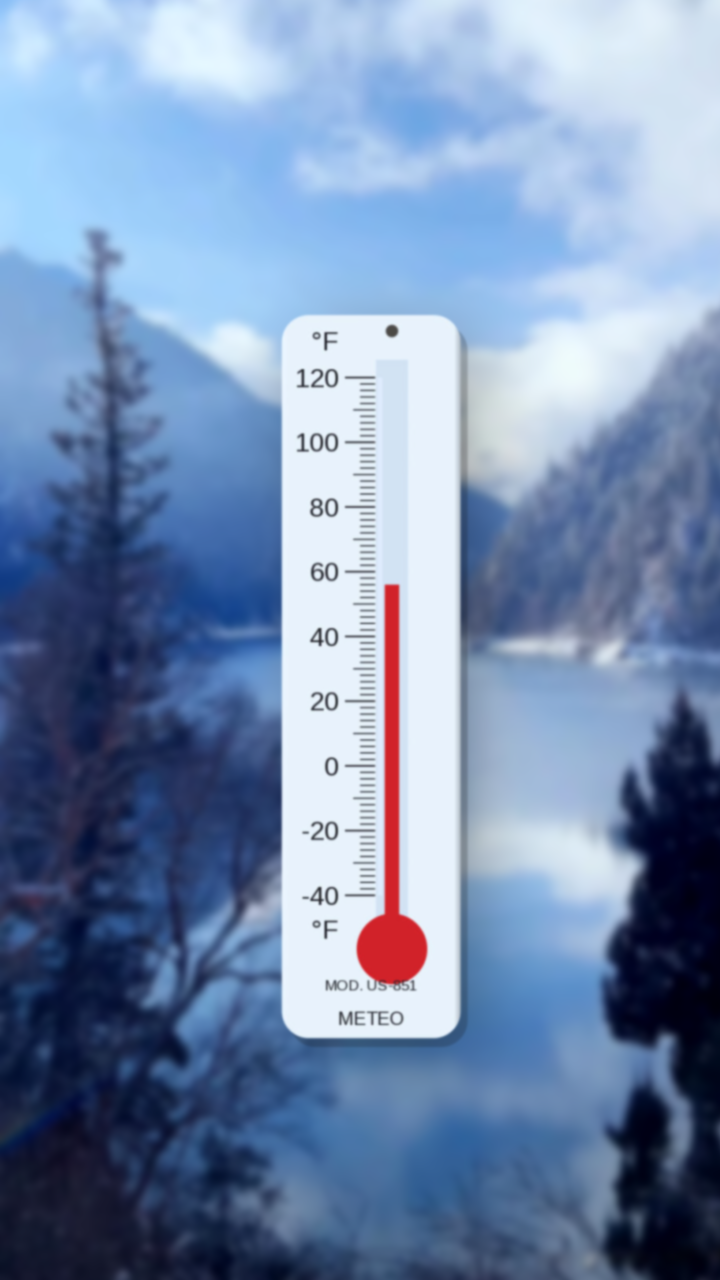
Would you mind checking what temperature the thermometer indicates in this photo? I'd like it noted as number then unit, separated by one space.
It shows 56 °F
